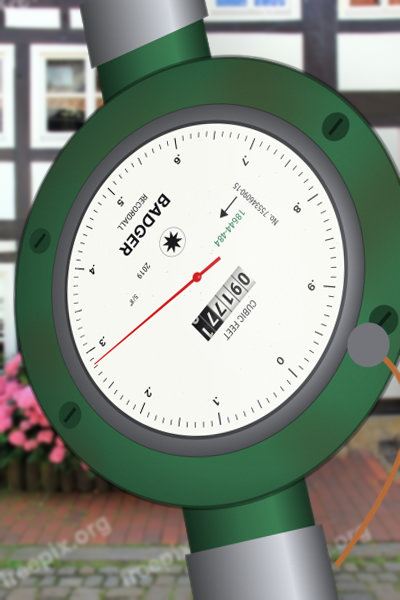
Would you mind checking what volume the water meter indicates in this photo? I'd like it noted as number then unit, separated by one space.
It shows 91771.28 ft³
